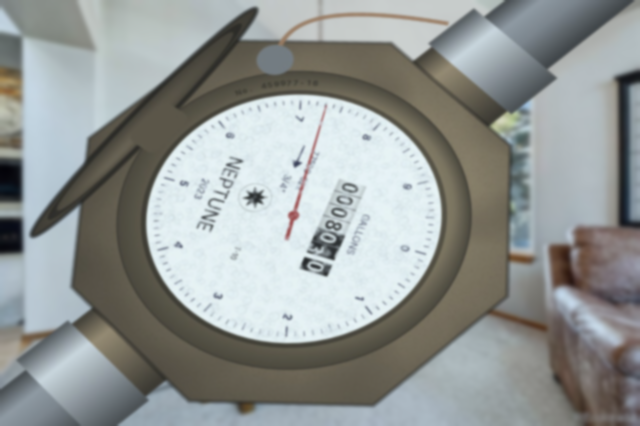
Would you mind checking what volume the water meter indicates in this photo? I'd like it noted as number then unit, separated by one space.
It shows 8027.3 gal
